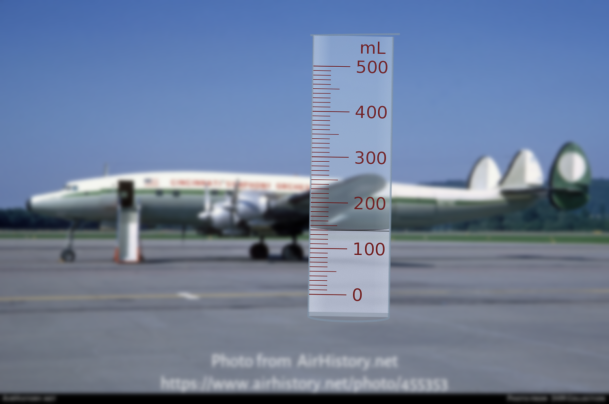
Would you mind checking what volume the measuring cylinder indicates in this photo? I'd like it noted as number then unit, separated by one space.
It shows 140 mL
